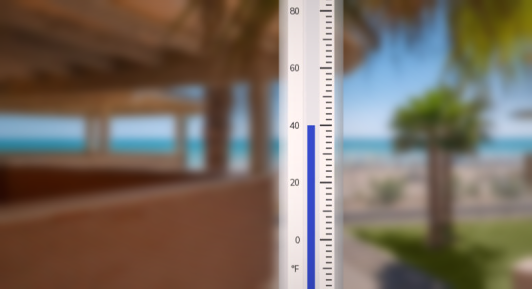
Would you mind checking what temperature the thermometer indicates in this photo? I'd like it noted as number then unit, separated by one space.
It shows 40 °F
